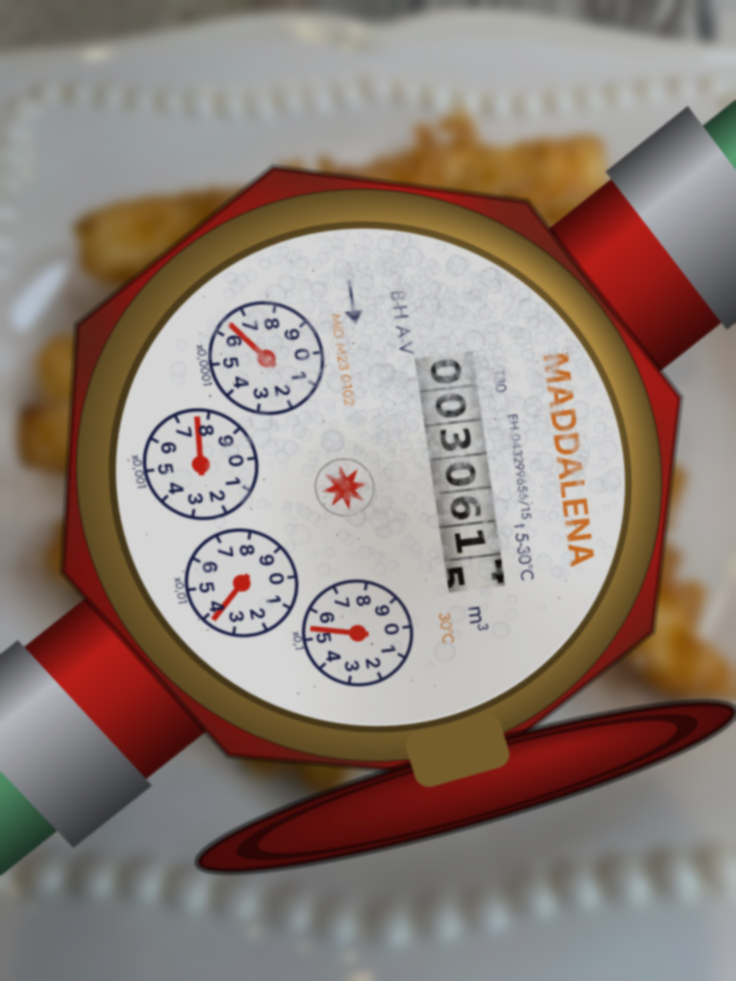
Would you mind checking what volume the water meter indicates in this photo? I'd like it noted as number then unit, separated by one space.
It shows 30614.5376 m³
